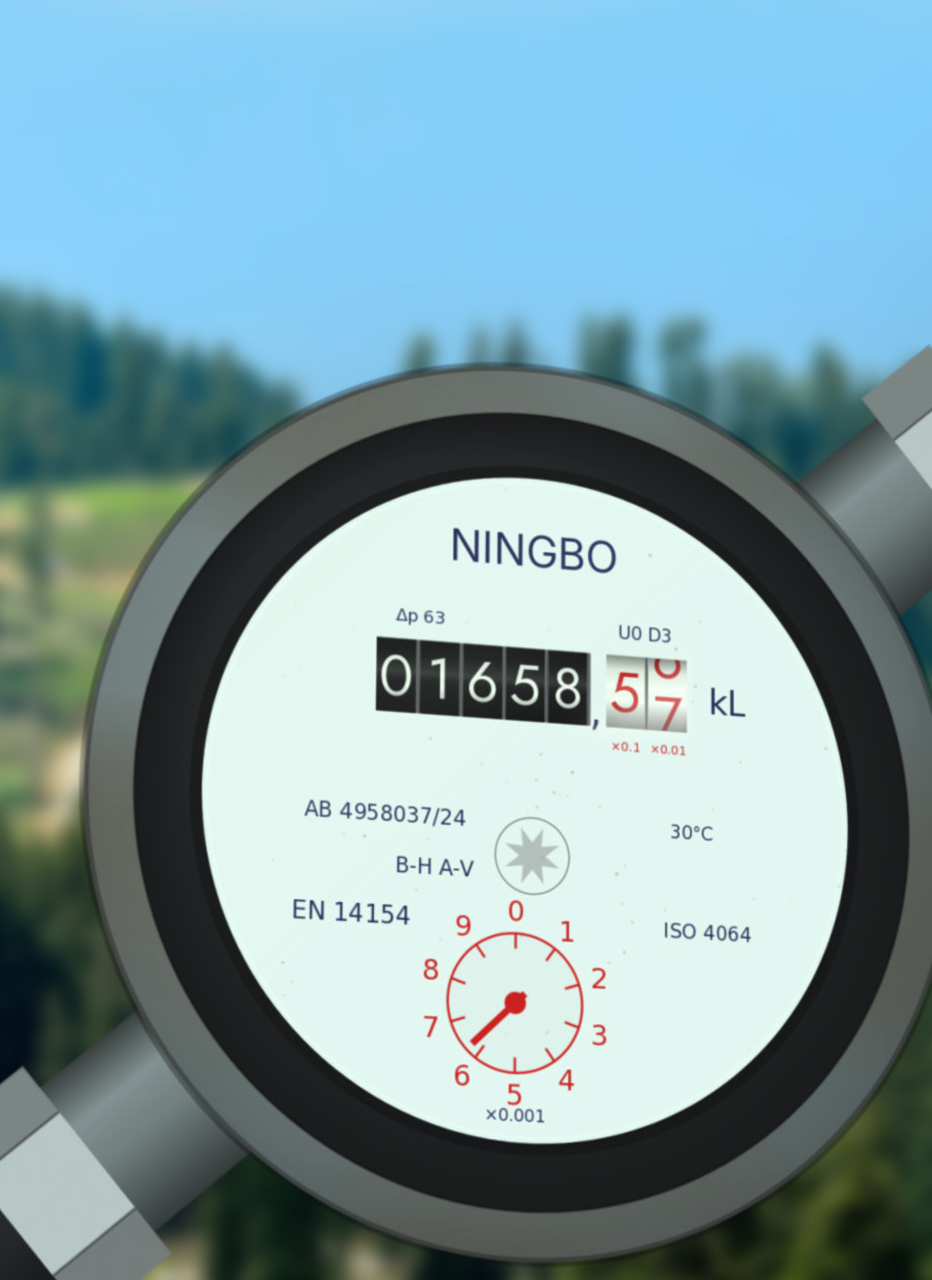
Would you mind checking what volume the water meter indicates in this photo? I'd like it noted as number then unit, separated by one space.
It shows 1658.566 kL
